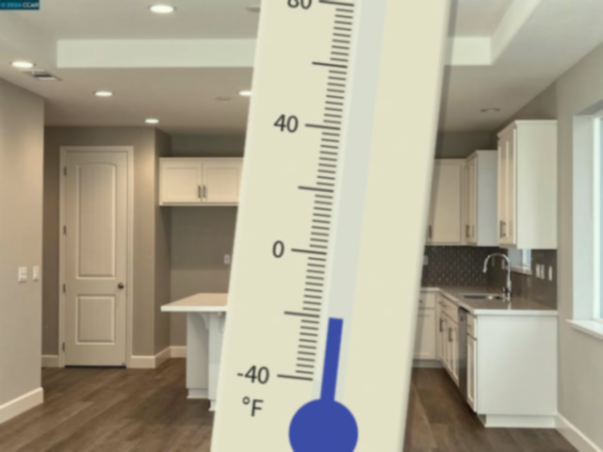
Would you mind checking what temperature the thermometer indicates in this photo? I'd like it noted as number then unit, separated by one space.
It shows -20 °F
